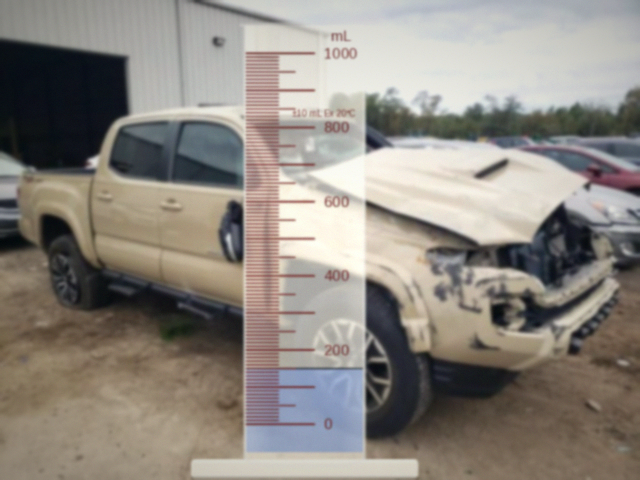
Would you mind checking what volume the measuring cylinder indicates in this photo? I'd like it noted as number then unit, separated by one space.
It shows 150 mL
